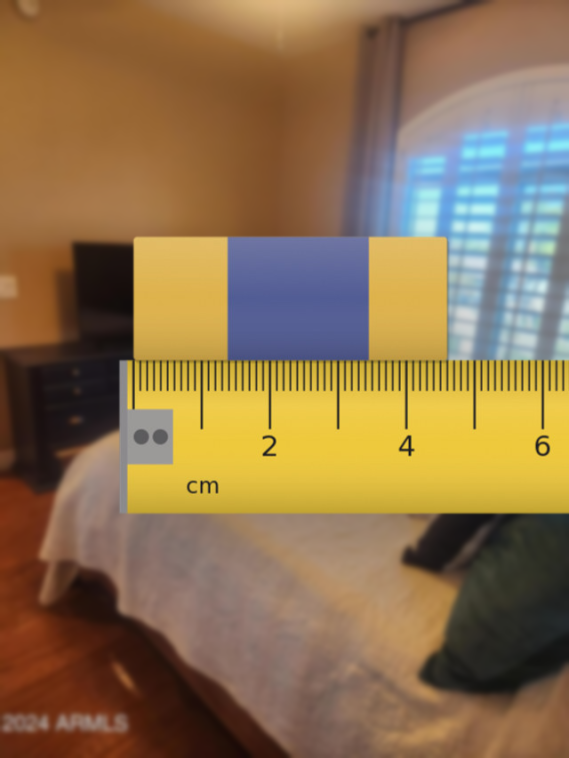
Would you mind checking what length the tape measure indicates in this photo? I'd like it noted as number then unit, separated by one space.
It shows 4.6 cm
